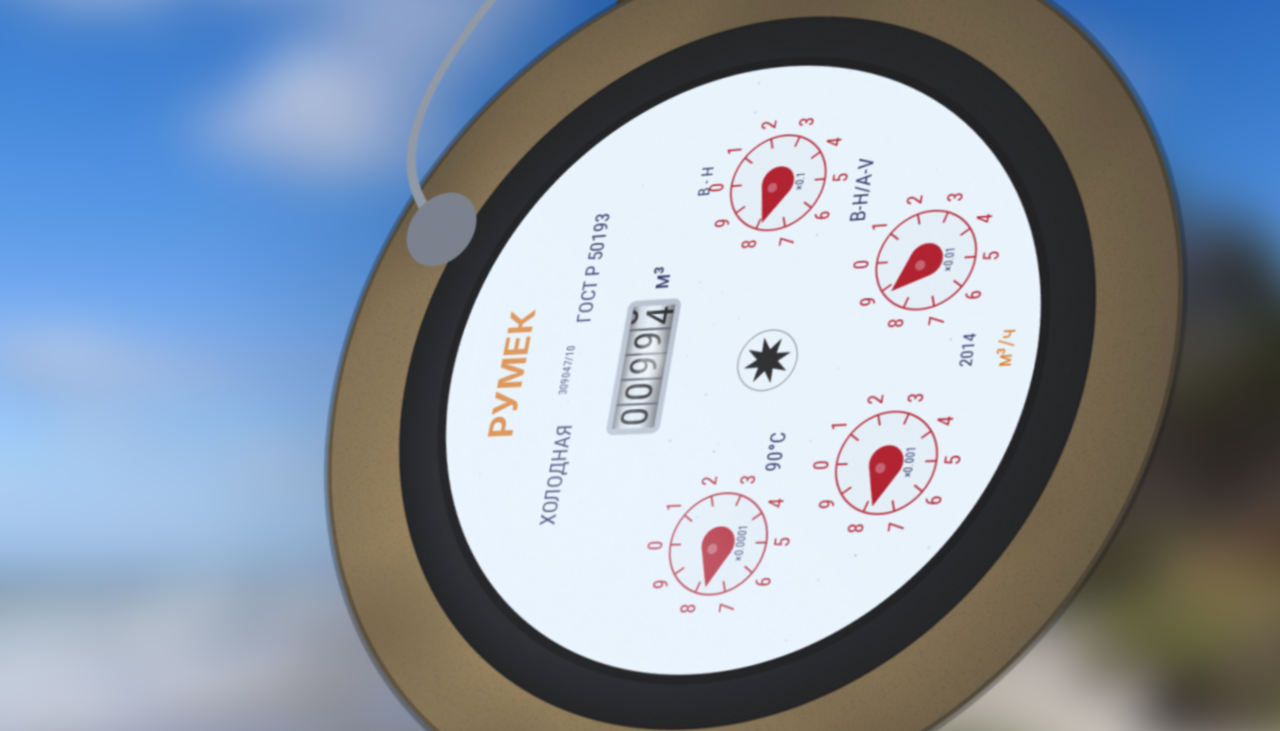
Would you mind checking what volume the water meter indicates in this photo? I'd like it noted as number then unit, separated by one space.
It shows 993.7877 m³
